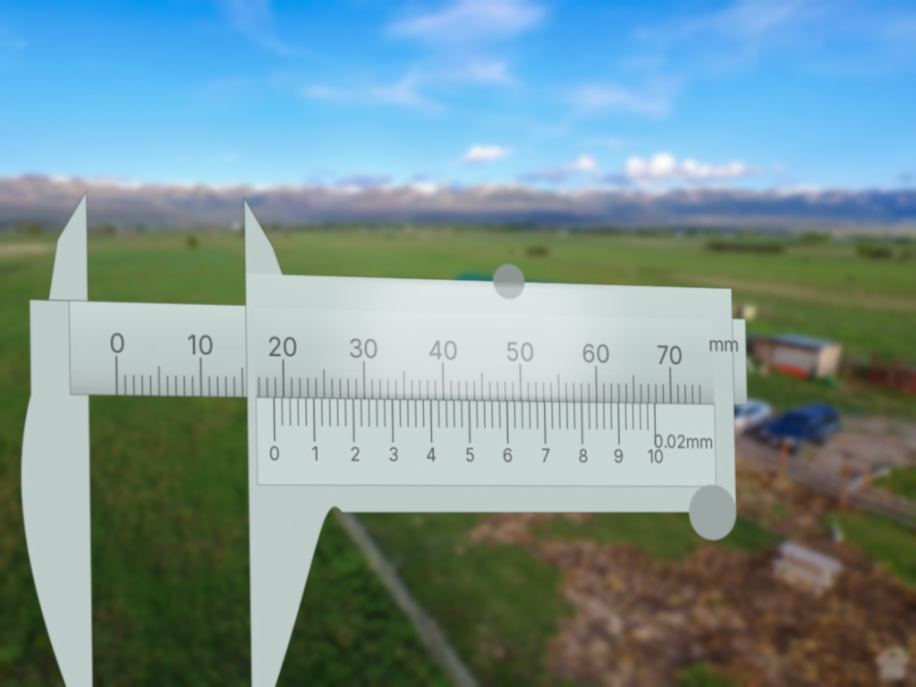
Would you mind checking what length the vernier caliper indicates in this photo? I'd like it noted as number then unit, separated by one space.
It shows 18.8 mm
